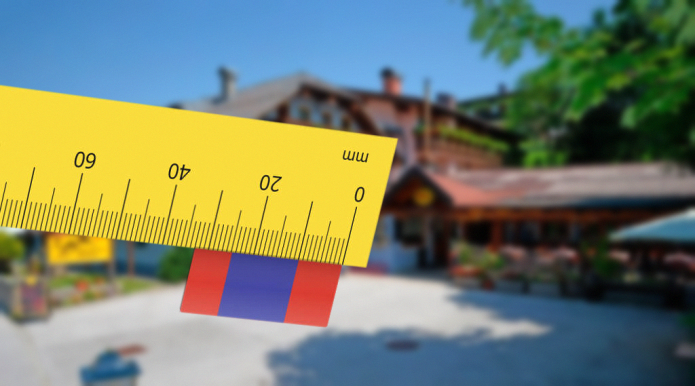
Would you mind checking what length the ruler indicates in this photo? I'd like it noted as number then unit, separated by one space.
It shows 33 mm
